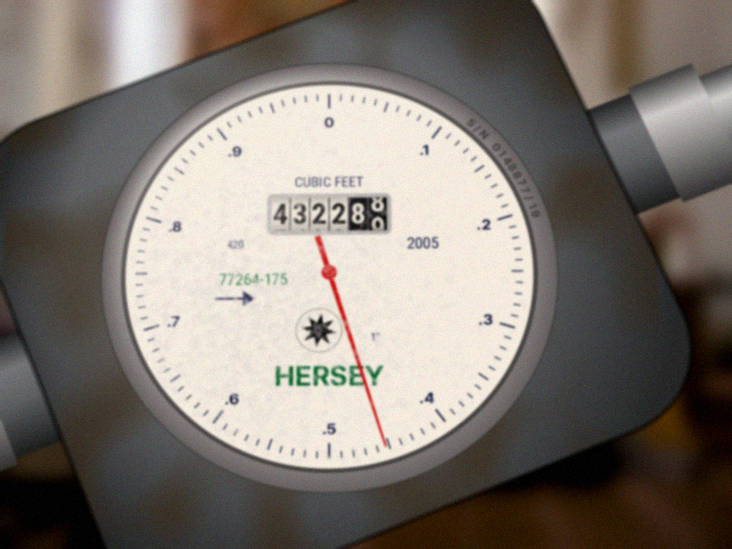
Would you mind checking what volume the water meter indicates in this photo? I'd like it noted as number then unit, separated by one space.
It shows 432288.45 ft³
